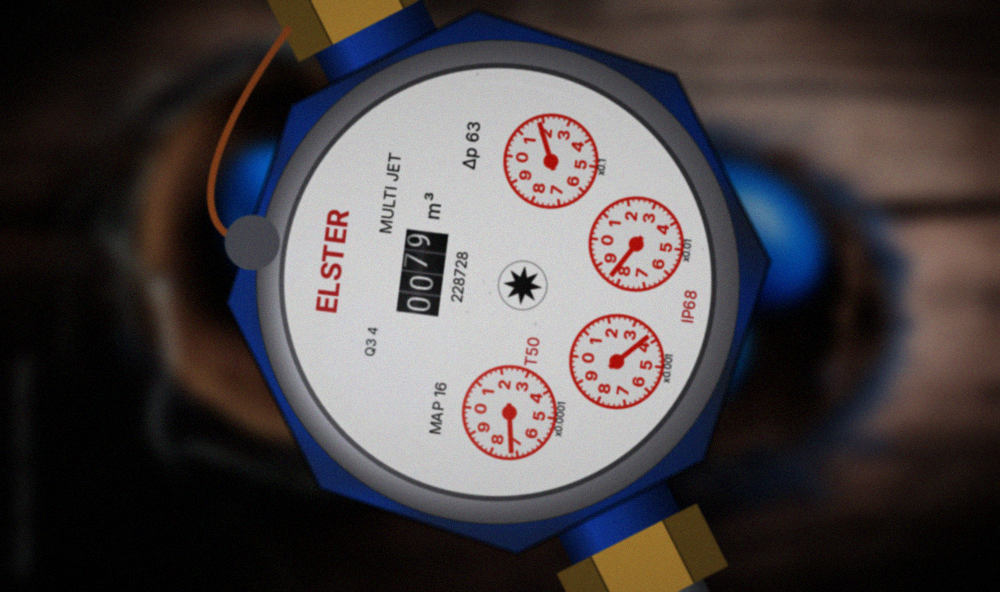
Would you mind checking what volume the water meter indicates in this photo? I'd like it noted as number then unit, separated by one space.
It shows 79.1837 m³
